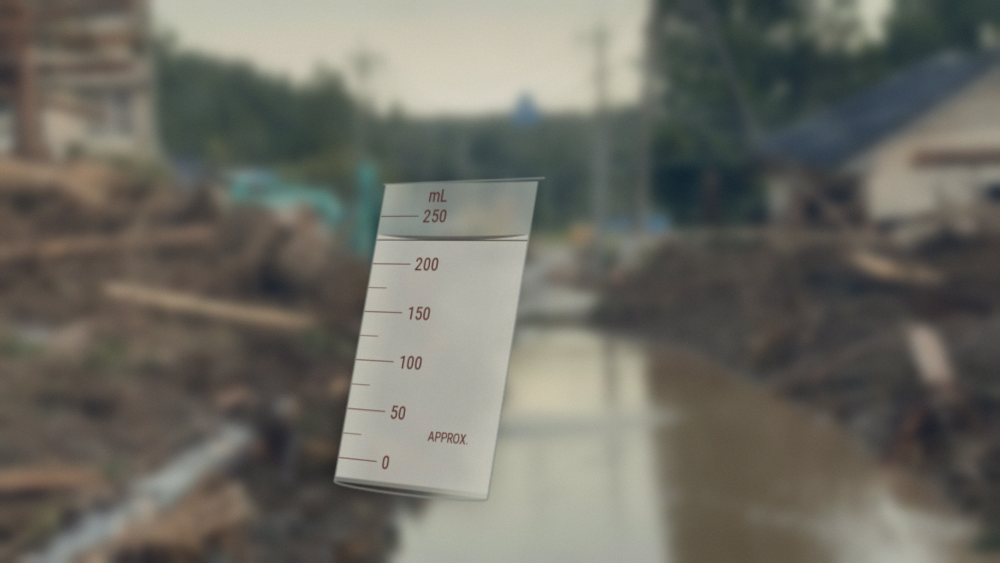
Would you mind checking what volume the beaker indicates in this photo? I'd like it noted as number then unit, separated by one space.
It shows 225 mL
